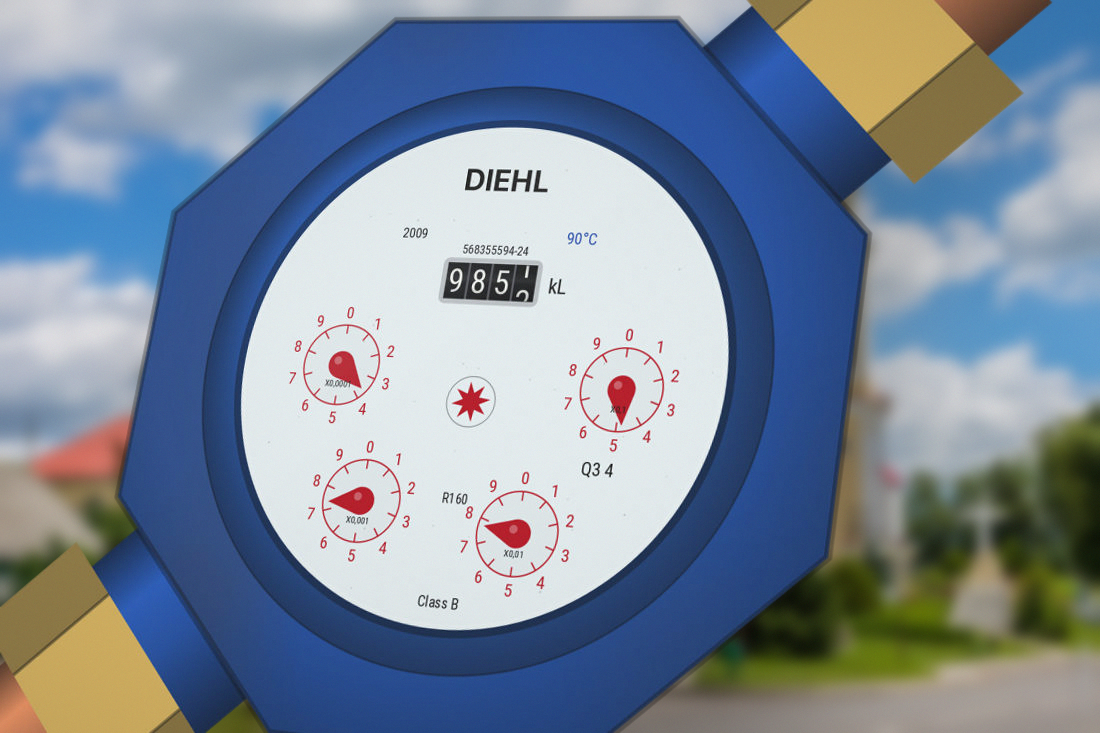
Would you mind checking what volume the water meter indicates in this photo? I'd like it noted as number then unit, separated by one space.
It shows 9851.4773 kL
